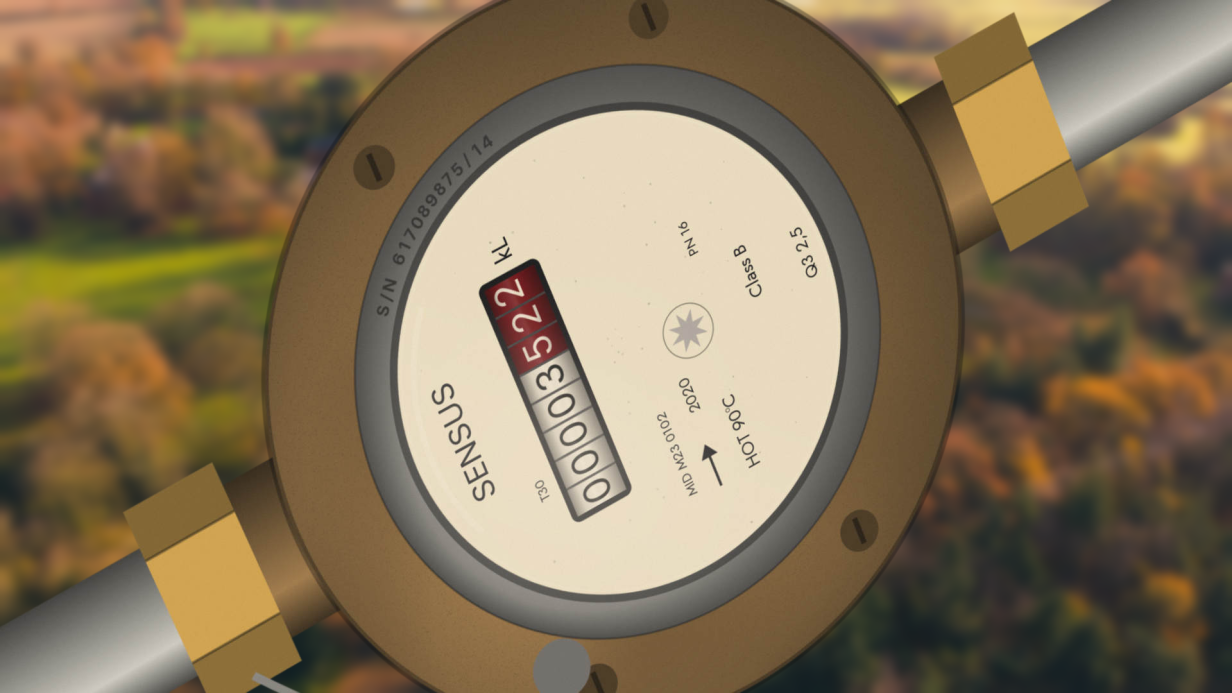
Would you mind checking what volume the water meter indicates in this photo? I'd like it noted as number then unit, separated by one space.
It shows 3.522 kL
